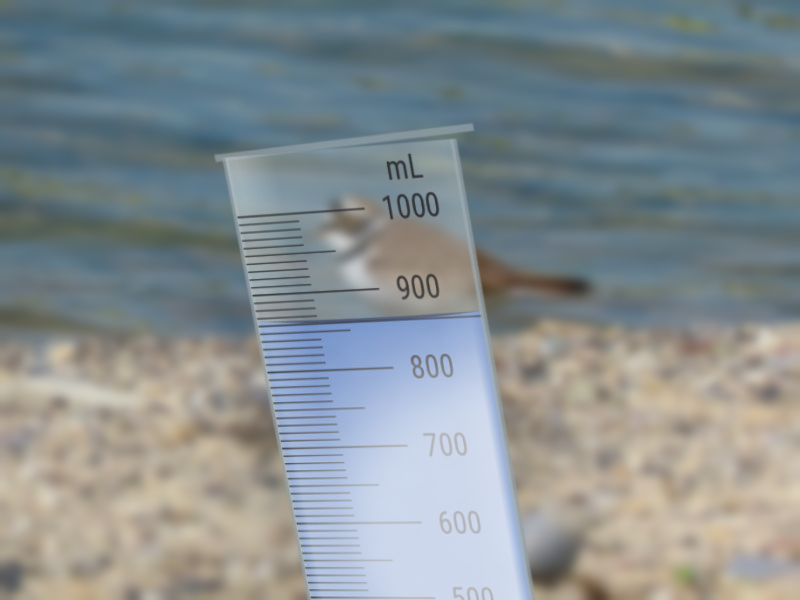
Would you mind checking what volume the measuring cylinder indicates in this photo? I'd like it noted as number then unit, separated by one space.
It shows 860 mL
